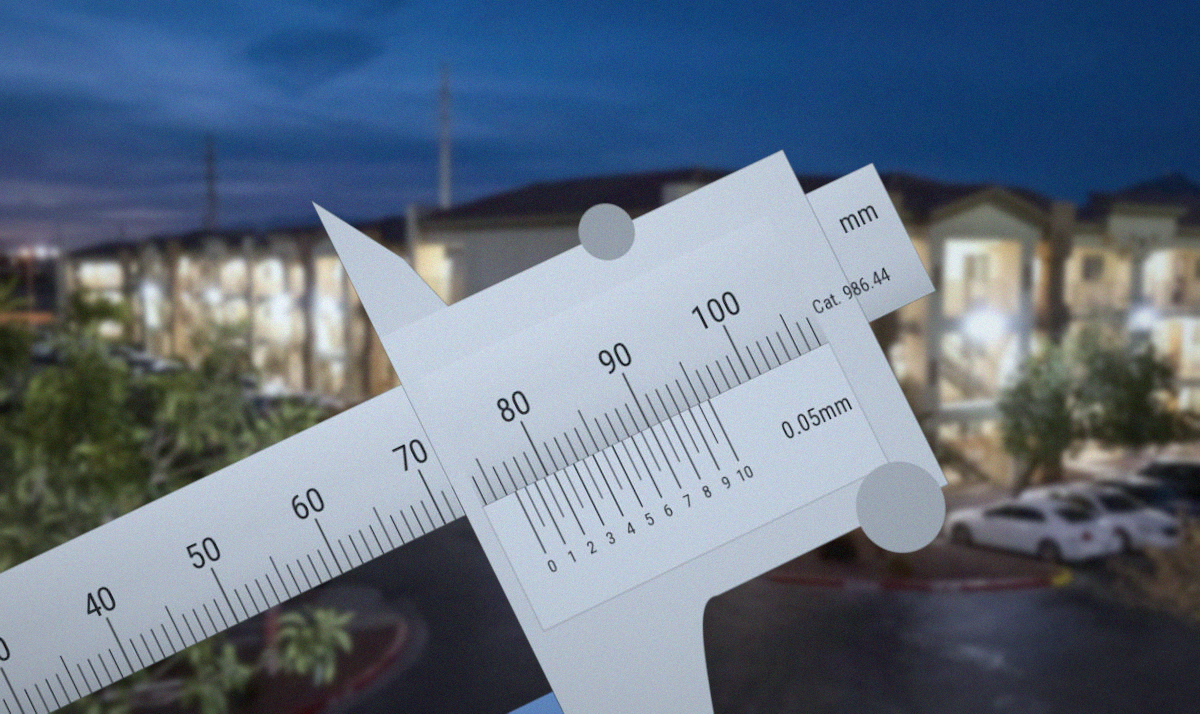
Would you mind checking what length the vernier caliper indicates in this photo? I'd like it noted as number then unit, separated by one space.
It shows 76.8 mm
